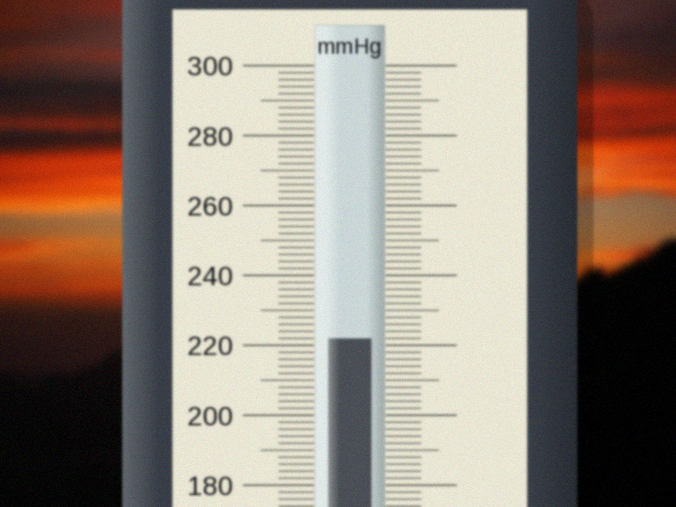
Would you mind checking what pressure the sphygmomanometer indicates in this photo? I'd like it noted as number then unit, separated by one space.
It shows 222 mmHg
